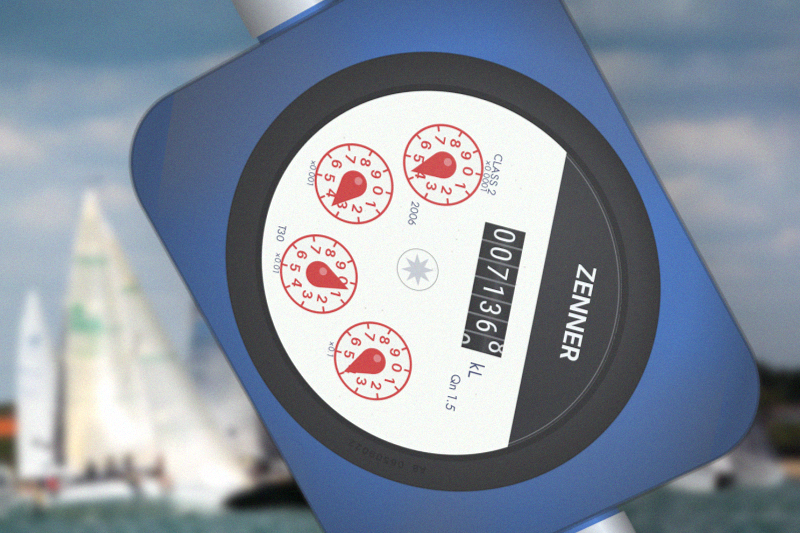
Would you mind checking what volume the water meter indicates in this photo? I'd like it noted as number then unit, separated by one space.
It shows 71368.4034 kL
